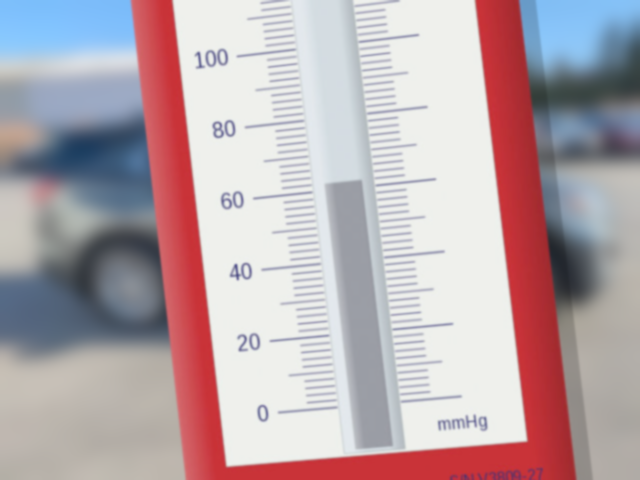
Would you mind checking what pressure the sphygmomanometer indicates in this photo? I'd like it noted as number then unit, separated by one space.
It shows 62 mmHg
